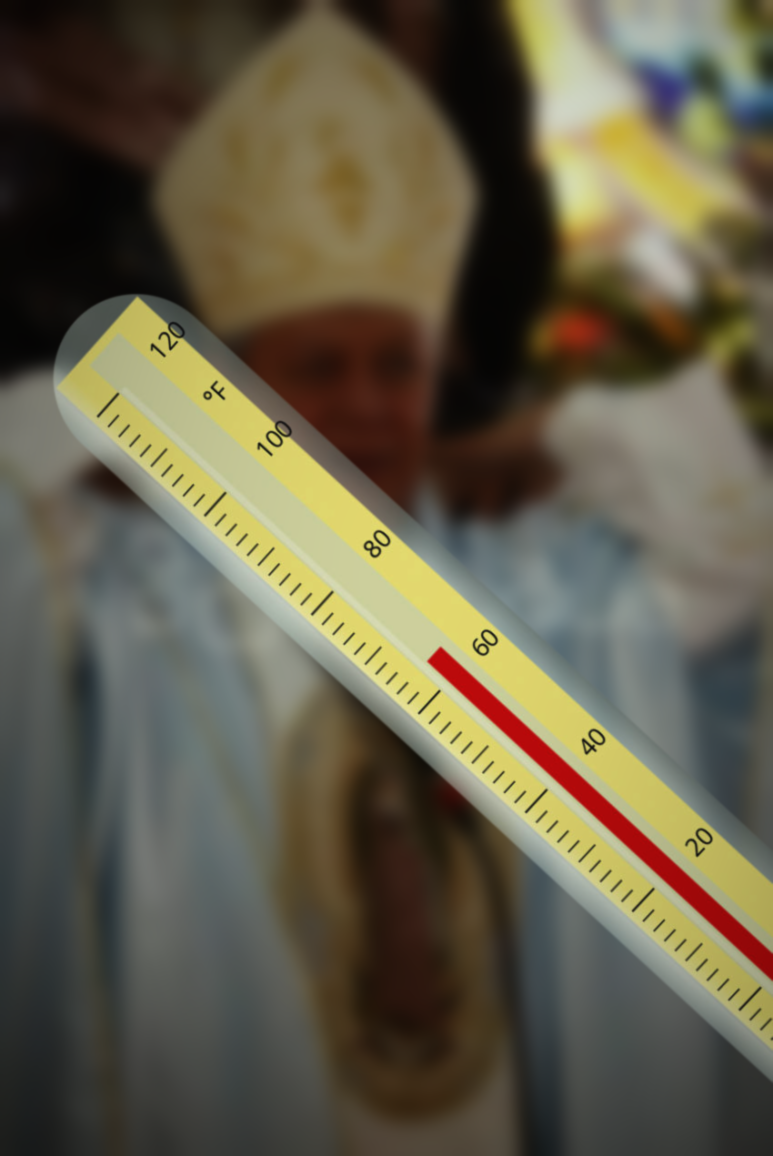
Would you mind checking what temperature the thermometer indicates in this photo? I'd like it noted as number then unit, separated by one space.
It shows 64 °F
